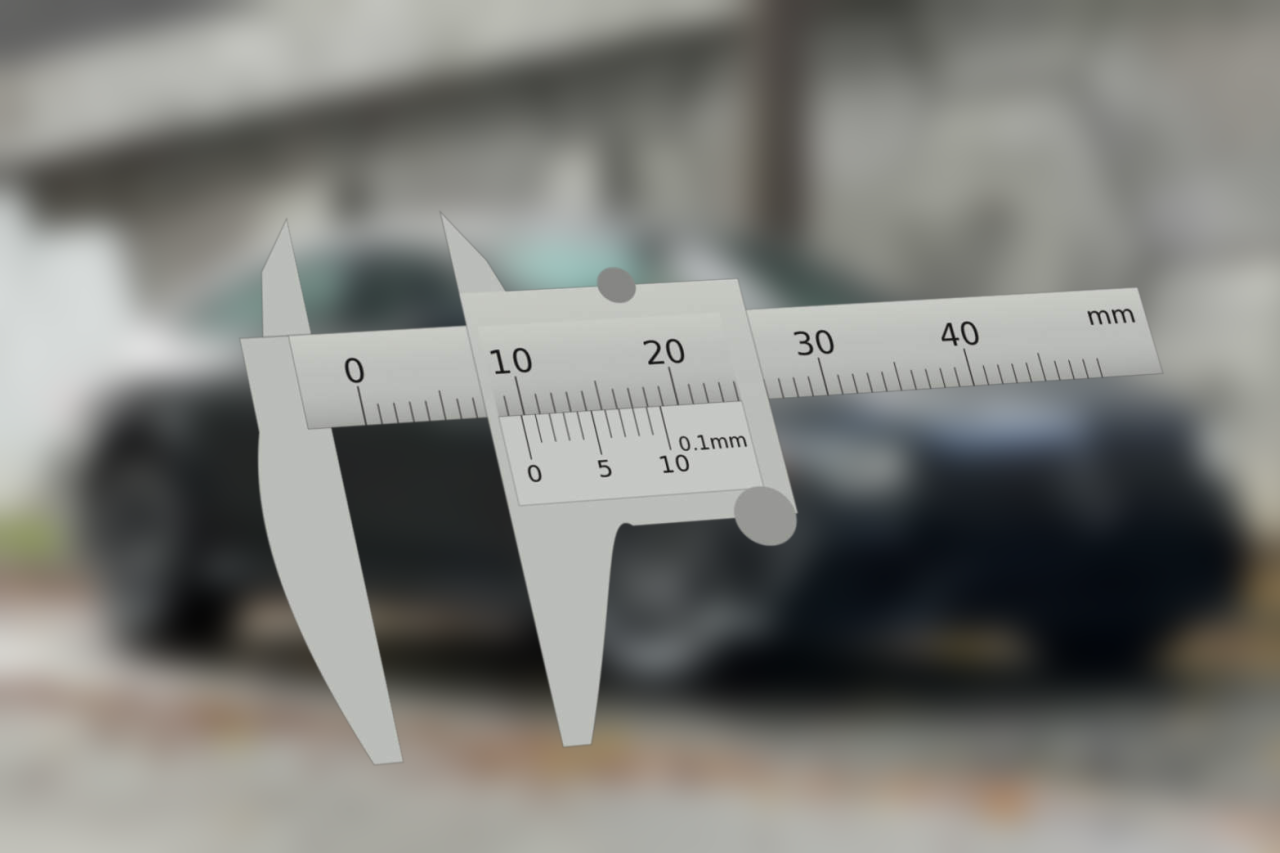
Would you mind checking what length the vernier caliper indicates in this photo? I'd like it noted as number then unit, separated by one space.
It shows 9.8 mm
